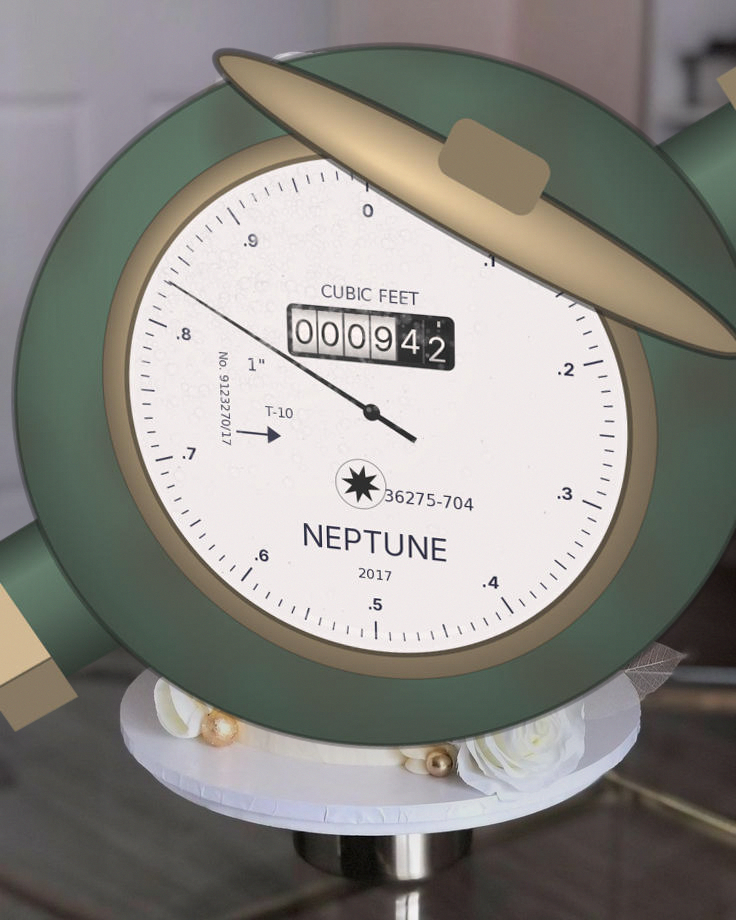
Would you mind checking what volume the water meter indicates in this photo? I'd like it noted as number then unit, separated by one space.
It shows 941.83 ft³
